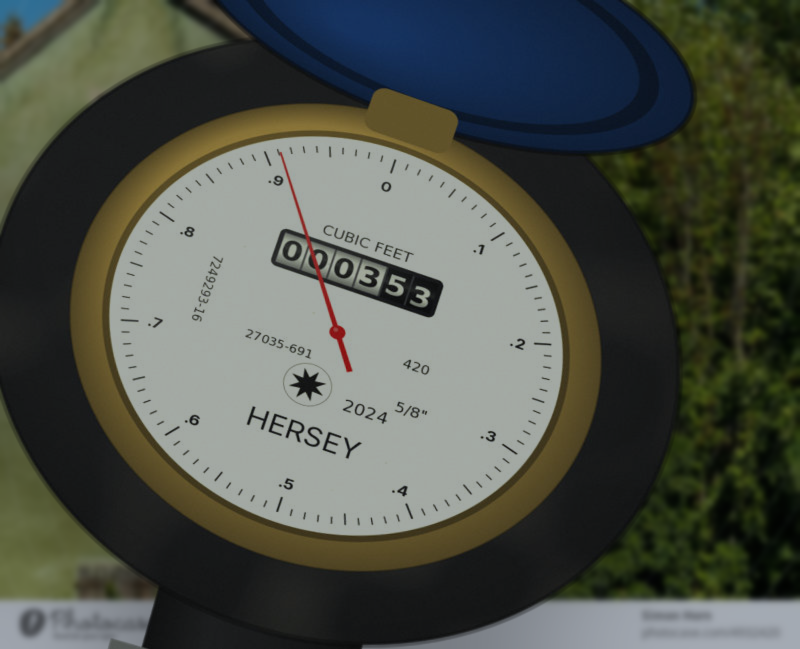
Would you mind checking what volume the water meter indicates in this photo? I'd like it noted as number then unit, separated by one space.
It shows 352.91 ft³
